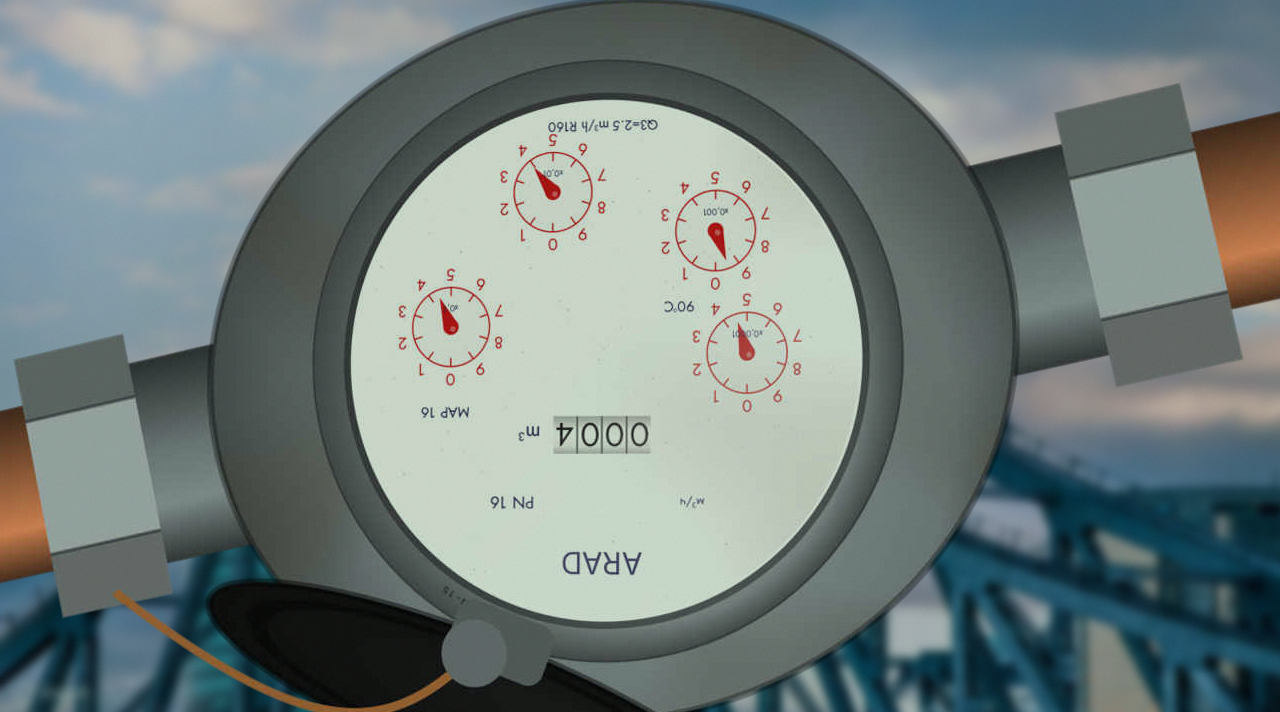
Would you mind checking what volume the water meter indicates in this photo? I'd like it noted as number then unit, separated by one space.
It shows 4.4394 m³
